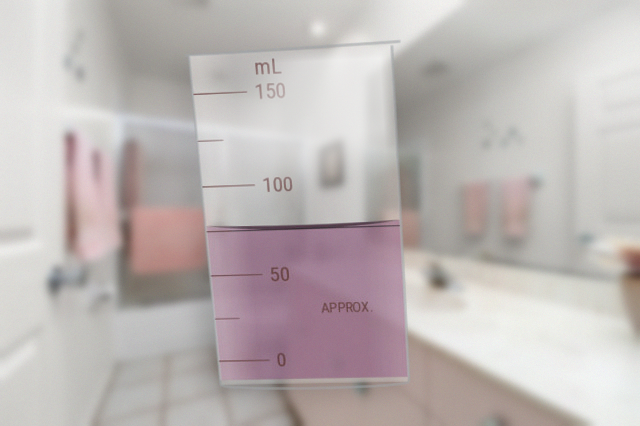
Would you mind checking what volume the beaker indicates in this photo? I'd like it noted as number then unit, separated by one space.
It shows 75 mL
